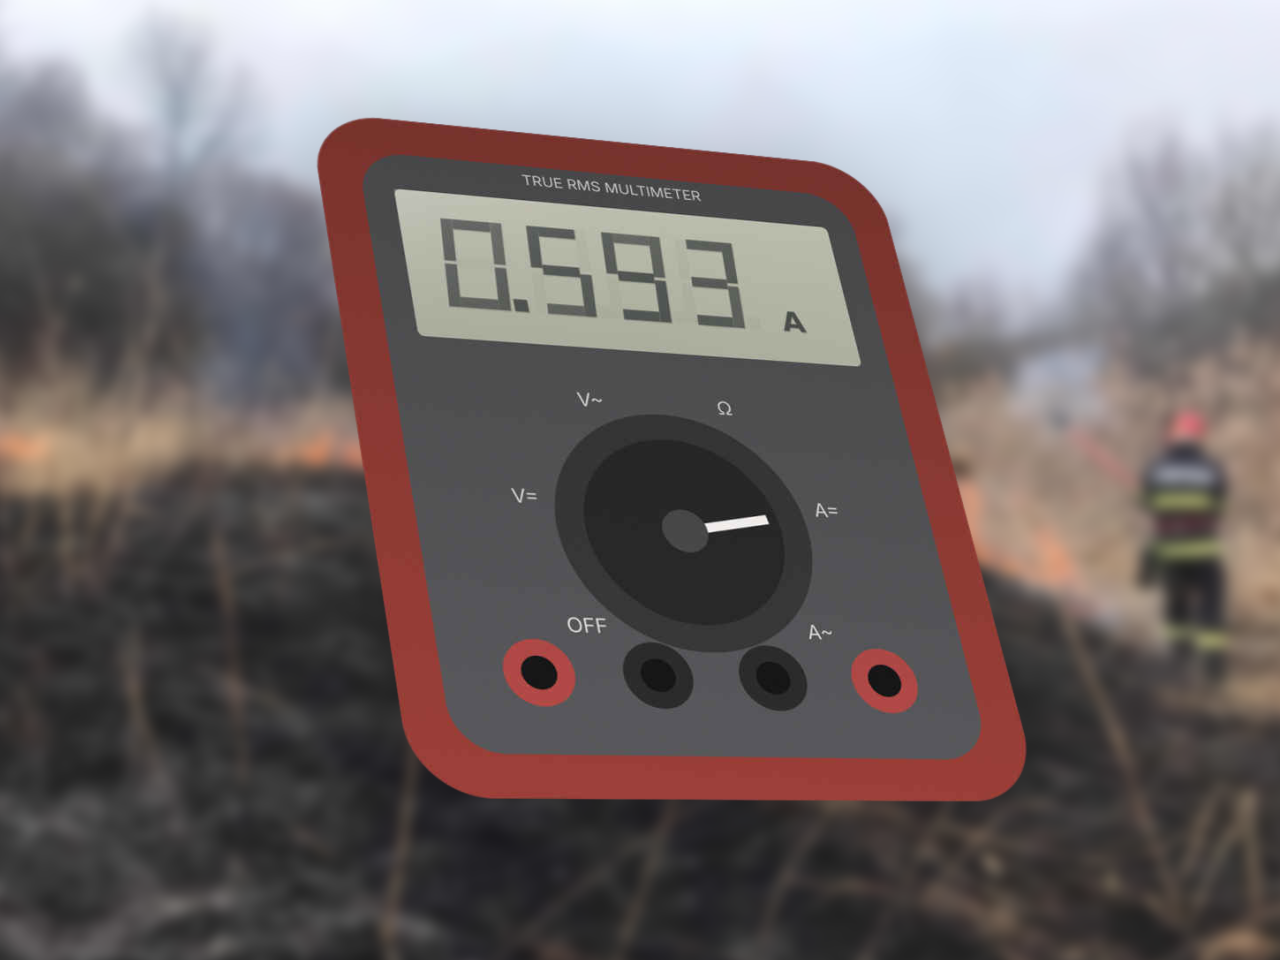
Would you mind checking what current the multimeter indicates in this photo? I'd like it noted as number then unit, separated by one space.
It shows 0.593 A
